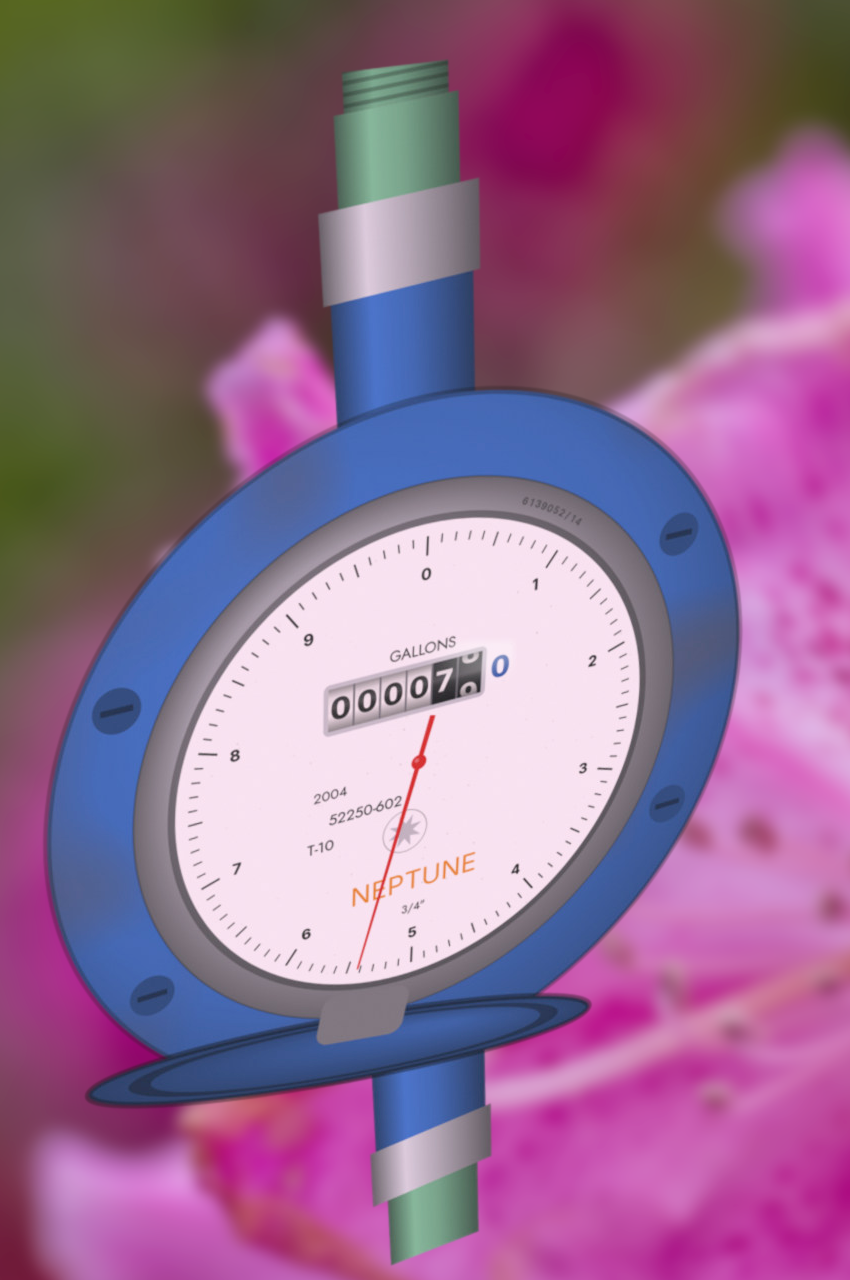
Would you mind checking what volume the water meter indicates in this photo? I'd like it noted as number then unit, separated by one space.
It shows 785.4 gal
